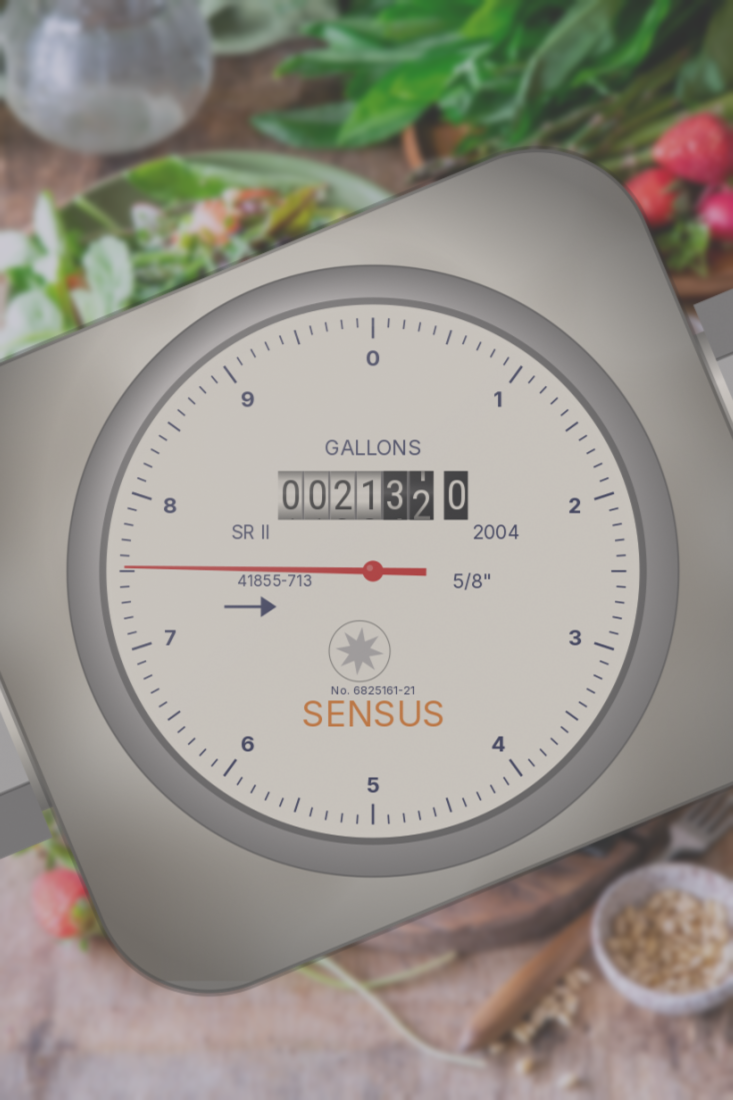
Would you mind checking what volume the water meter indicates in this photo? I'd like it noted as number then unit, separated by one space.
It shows 21317.5 gal
